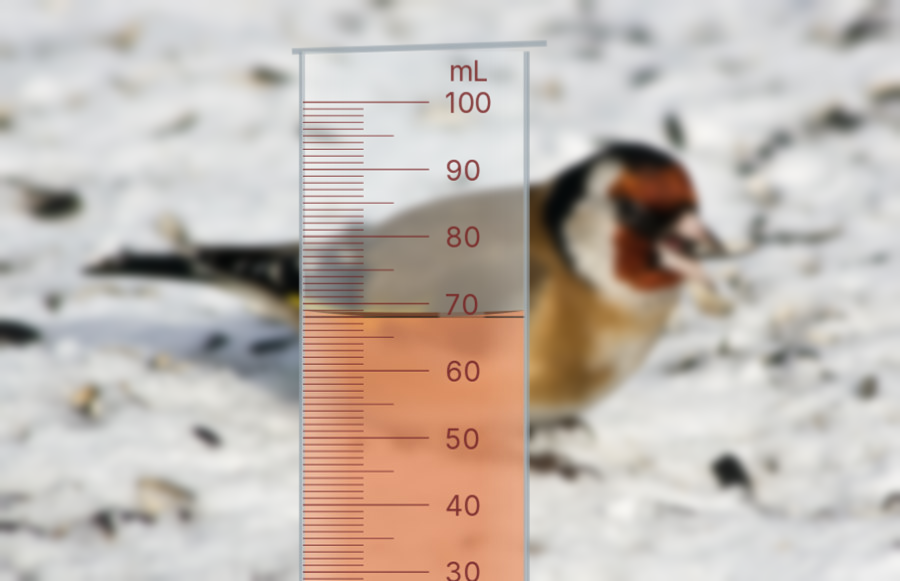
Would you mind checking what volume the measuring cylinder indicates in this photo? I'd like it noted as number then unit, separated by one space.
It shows 68 mL
